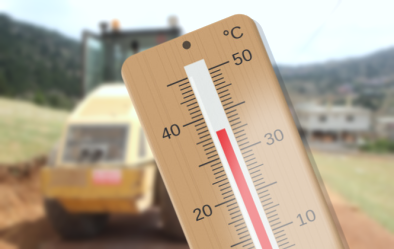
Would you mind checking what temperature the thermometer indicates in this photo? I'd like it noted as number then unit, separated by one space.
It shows 36 °C
